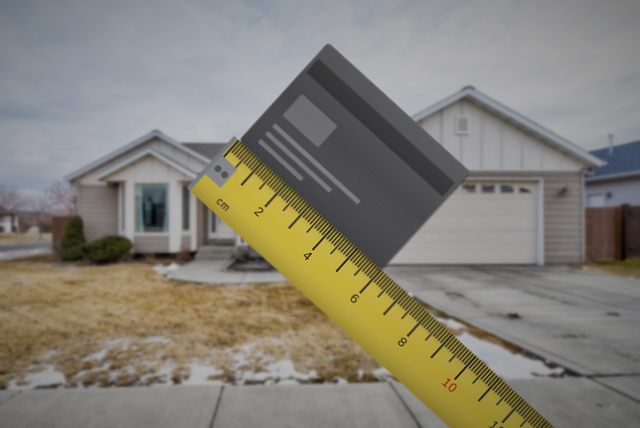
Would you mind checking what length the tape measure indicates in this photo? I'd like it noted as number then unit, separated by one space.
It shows 6 cm
